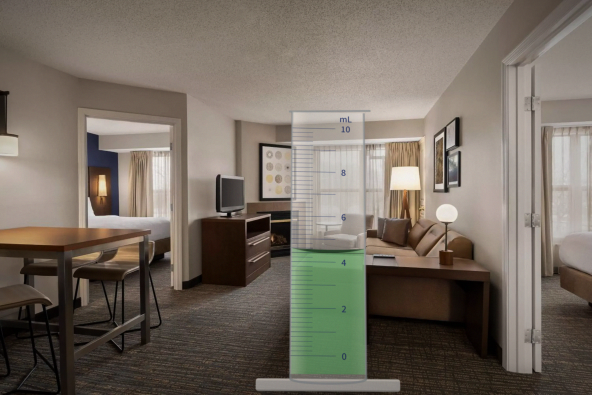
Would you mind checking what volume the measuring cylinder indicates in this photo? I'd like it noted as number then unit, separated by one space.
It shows 4.4 mL
